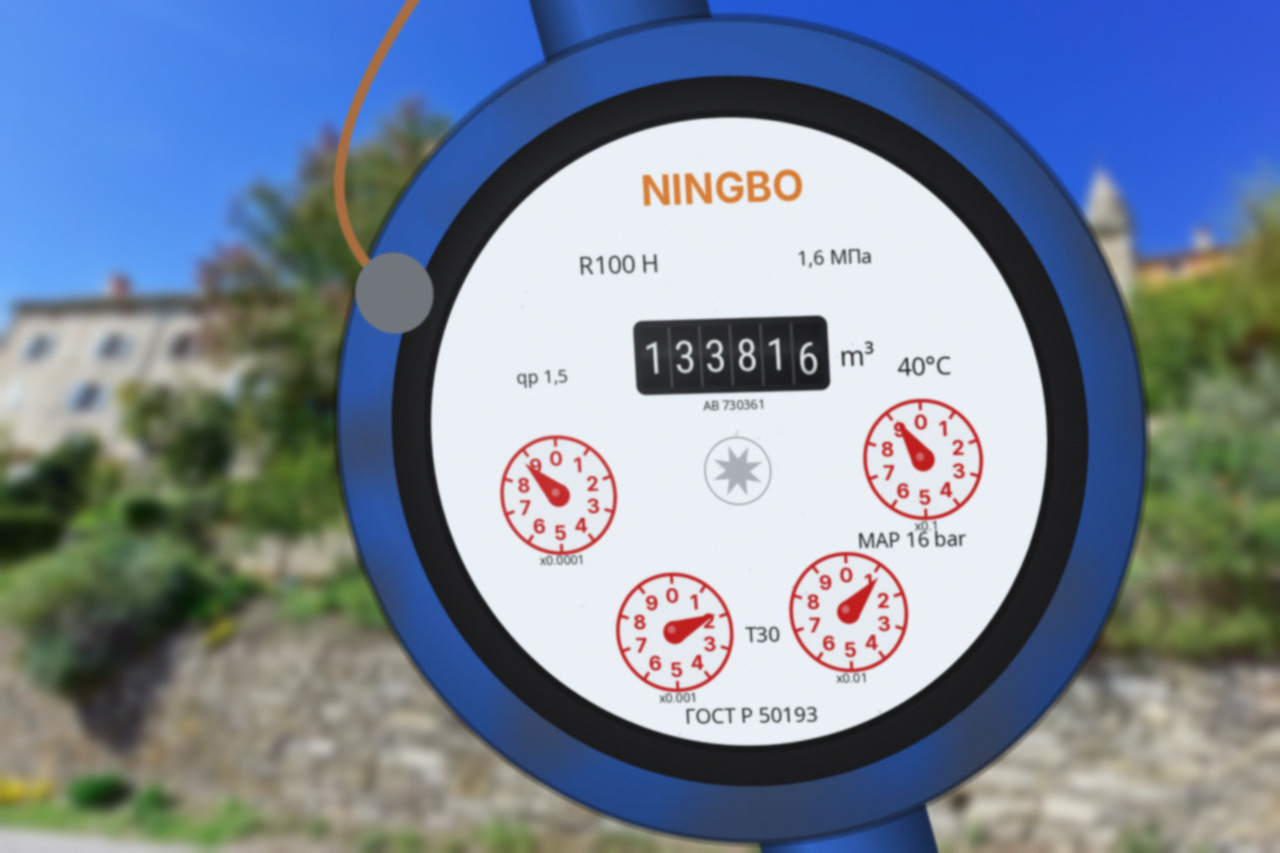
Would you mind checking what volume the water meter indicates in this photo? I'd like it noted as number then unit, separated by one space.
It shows 133815.9118 m³
